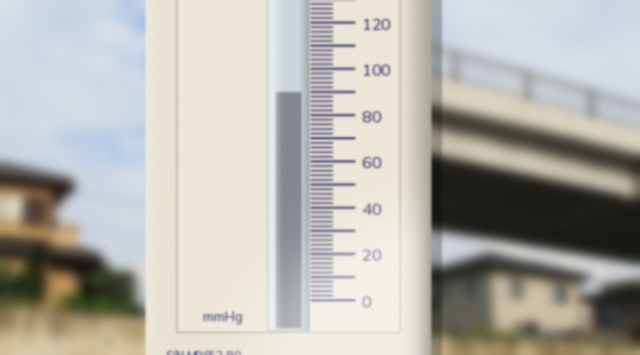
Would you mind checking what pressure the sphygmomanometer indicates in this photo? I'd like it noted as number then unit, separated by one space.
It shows 90 mmHg
